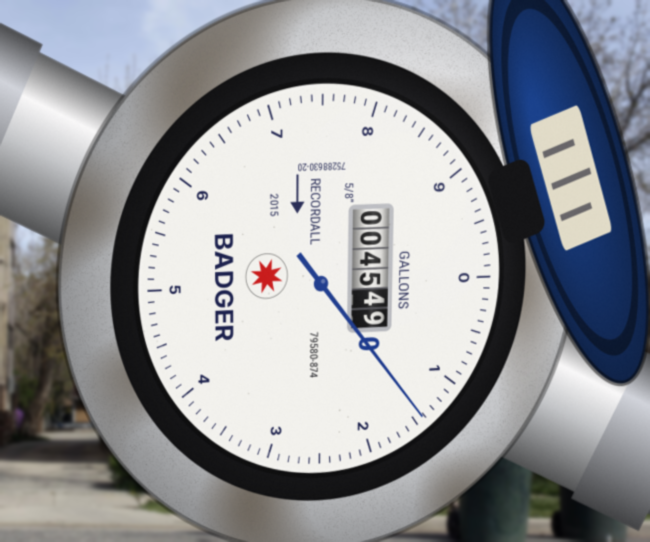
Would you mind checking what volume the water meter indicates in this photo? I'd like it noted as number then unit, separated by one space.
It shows 45491.4 gal
